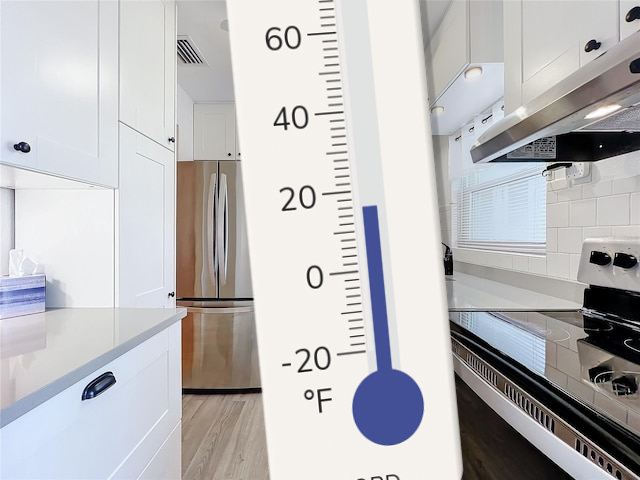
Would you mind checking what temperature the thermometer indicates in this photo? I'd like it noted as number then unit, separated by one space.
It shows 16 °F
